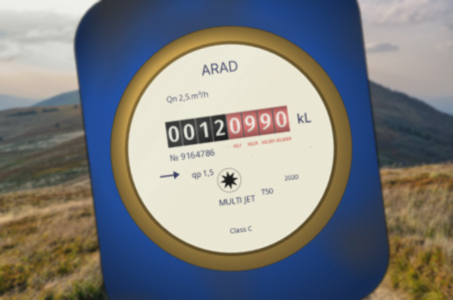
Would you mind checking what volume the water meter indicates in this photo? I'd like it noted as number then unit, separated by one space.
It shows 12.0990 kL
